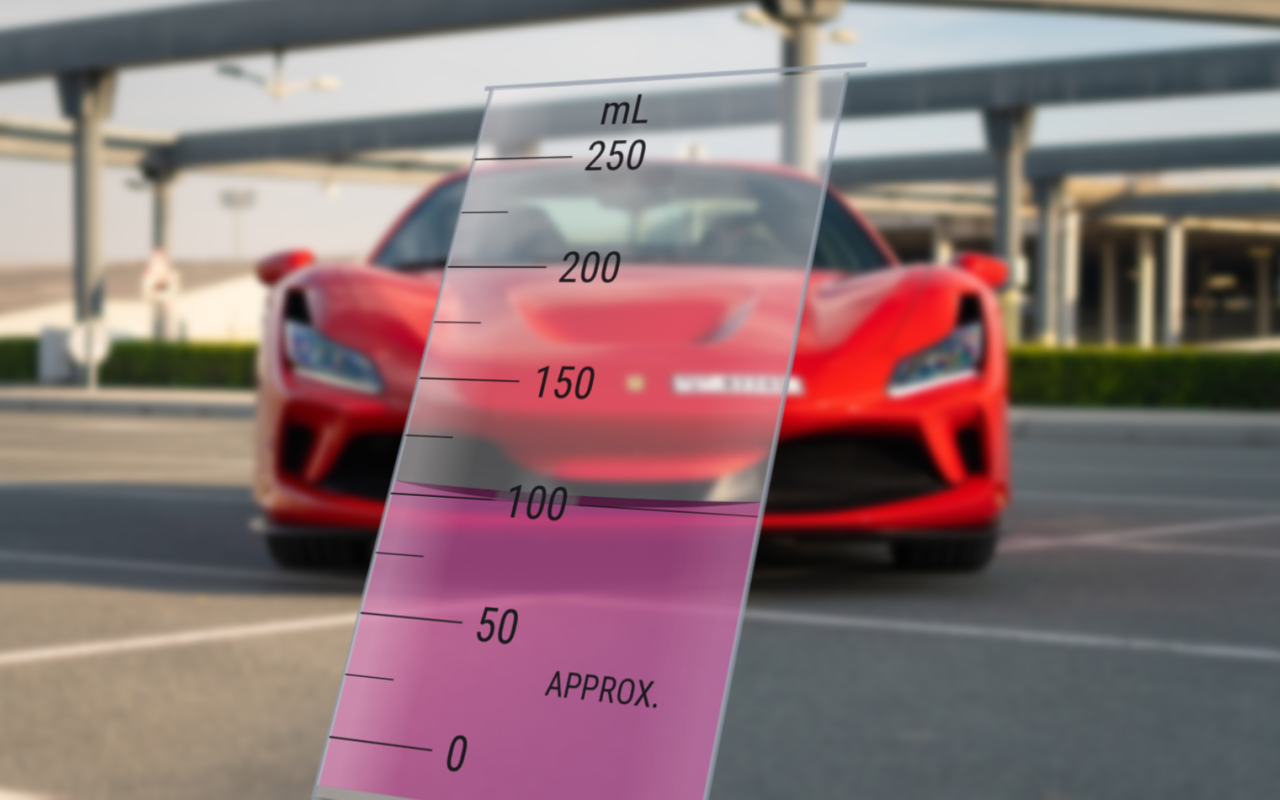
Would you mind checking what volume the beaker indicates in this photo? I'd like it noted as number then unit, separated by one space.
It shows 100 mL
